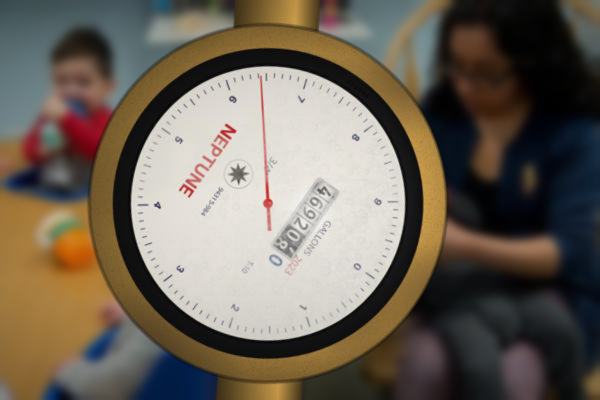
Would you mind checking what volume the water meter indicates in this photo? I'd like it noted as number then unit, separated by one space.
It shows 4692076.4 gal
